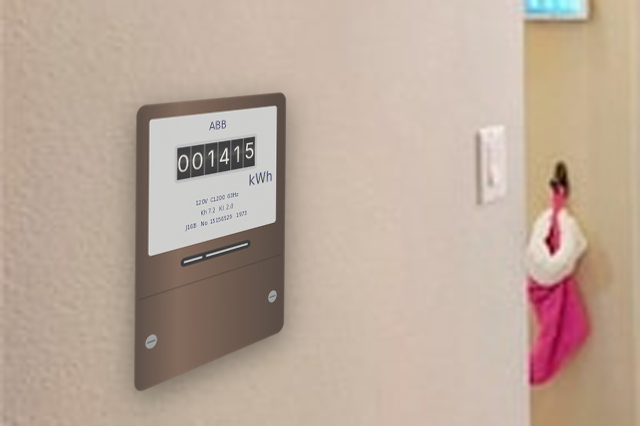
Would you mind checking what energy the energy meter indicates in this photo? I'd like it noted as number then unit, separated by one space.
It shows 1415 kWh
